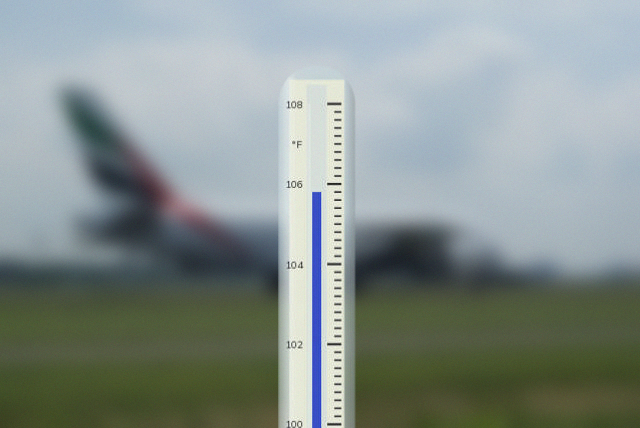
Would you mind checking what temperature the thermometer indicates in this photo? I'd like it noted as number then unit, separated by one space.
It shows 105.8 °F
